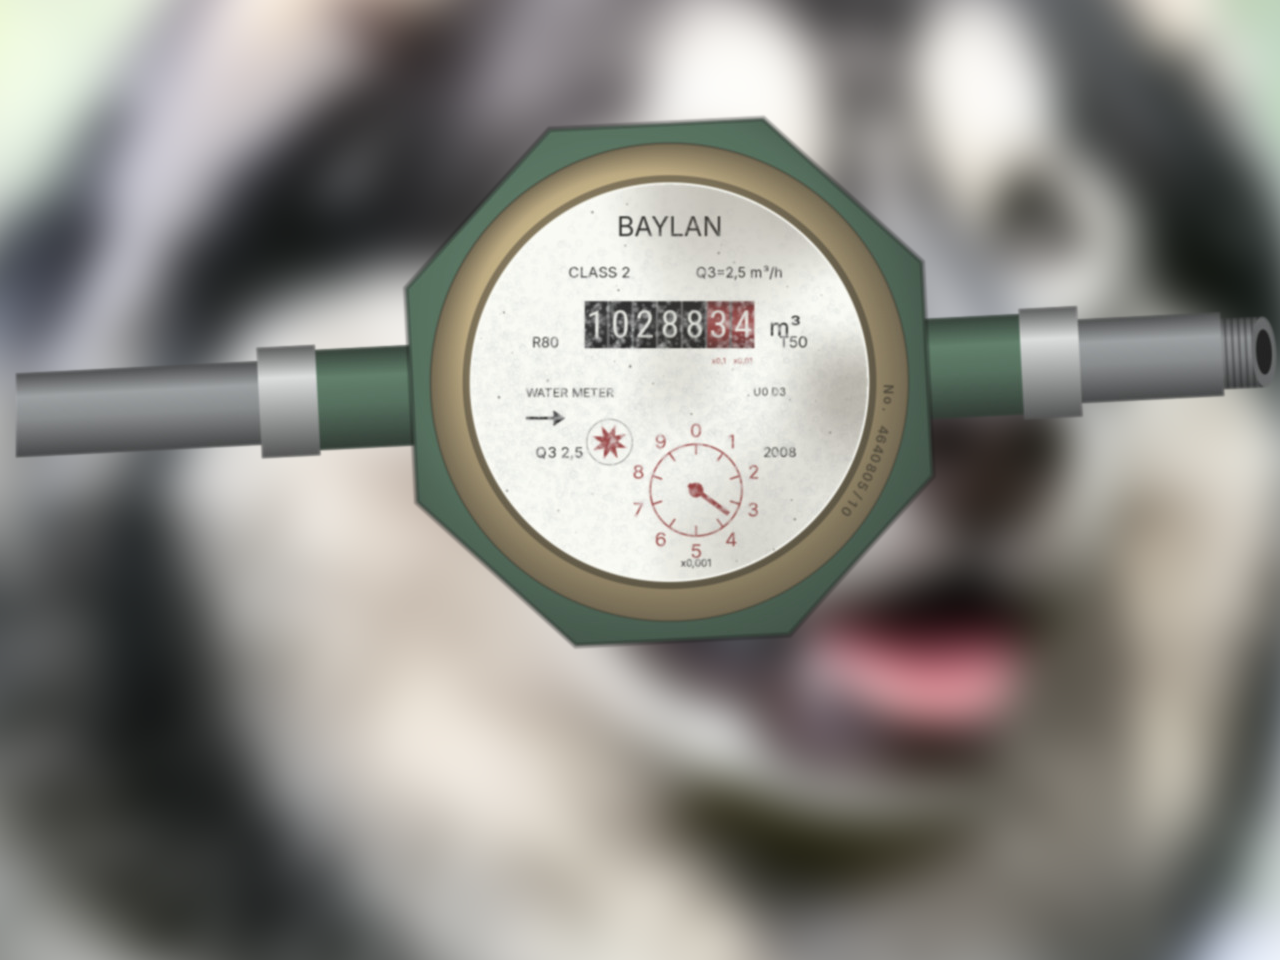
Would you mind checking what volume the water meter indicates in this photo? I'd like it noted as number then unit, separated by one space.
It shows 10288.343 m³
